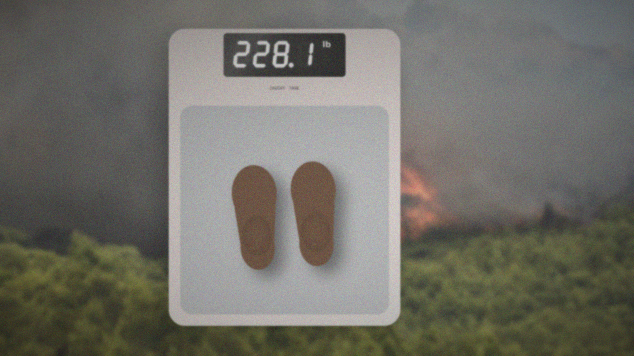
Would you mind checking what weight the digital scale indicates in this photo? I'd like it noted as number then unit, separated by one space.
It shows 228.1 lb
